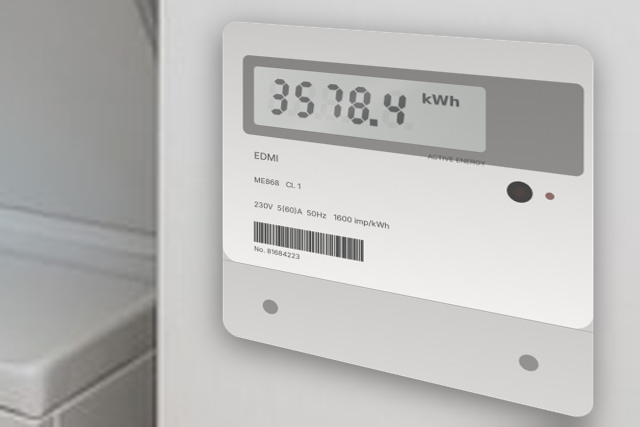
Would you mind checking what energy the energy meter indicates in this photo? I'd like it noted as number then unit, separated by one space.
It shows 3578.4 kWh
